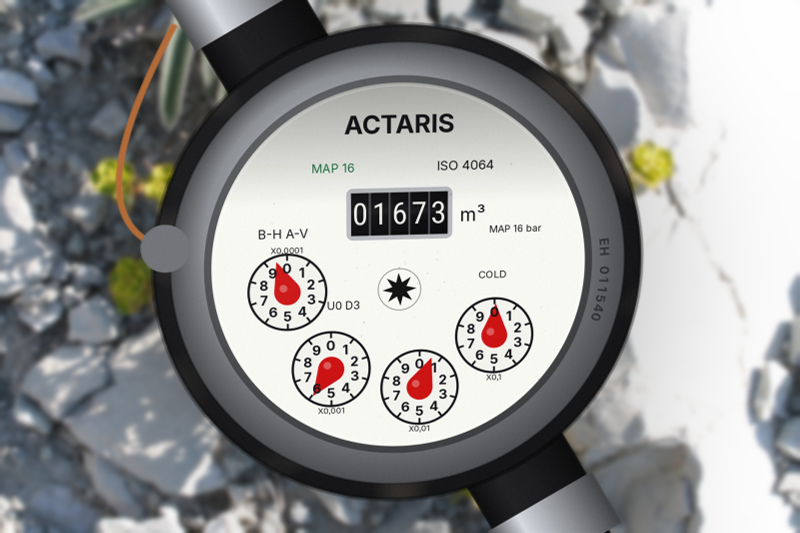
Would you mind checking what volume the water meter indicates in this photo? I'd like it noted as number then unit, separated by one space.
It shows 1673.0059 m³
